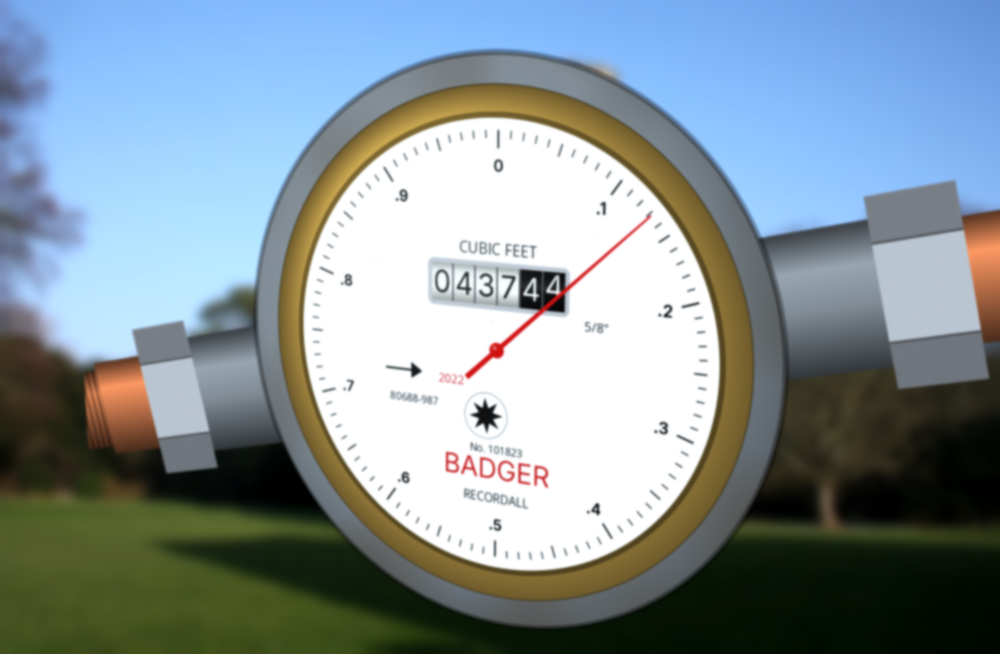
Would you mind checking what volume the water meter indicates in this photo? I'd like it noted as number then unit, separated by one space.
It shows 43744.13 ft³
